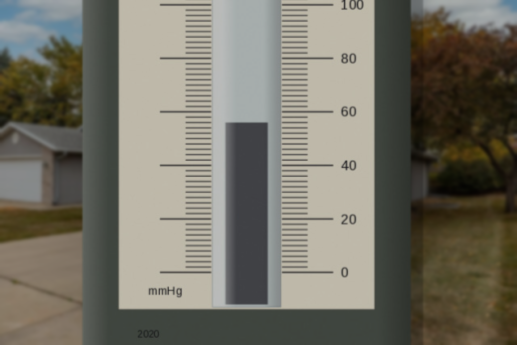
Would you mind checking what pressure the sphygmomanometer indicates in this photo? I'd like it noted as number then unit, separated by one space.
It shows 56 mmHg
